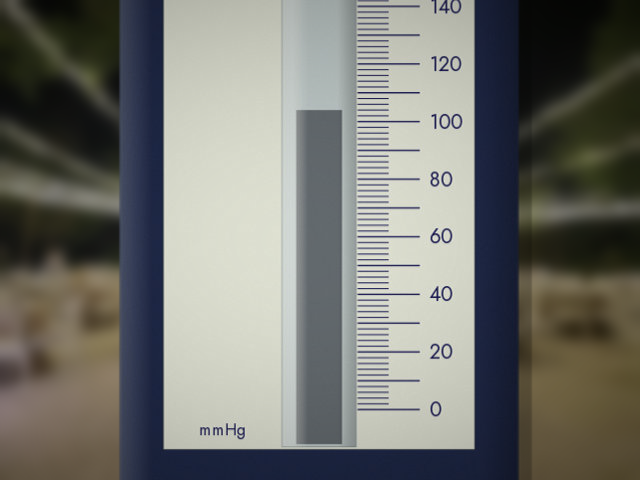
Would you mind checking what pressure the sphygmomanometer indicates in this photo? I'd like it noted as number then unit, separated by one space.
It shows 104 mmHg
